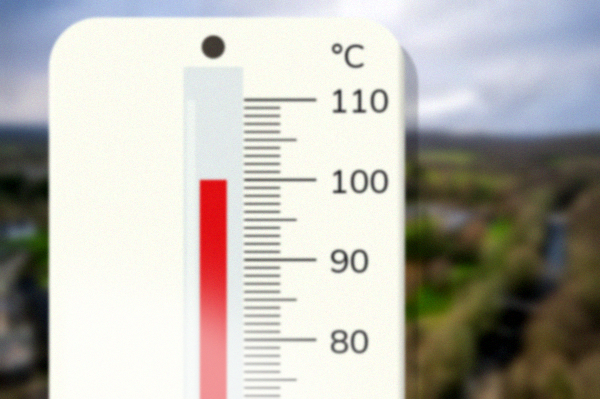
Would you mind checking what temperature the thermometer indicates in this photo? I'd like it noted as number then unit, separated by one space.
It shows 100 °C
